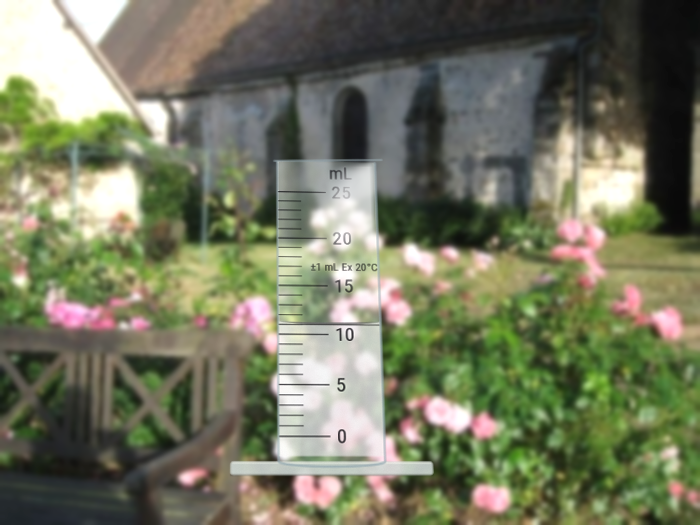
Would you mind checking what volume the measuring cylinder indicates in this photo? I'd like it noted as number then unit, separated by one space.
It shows 11 mL
